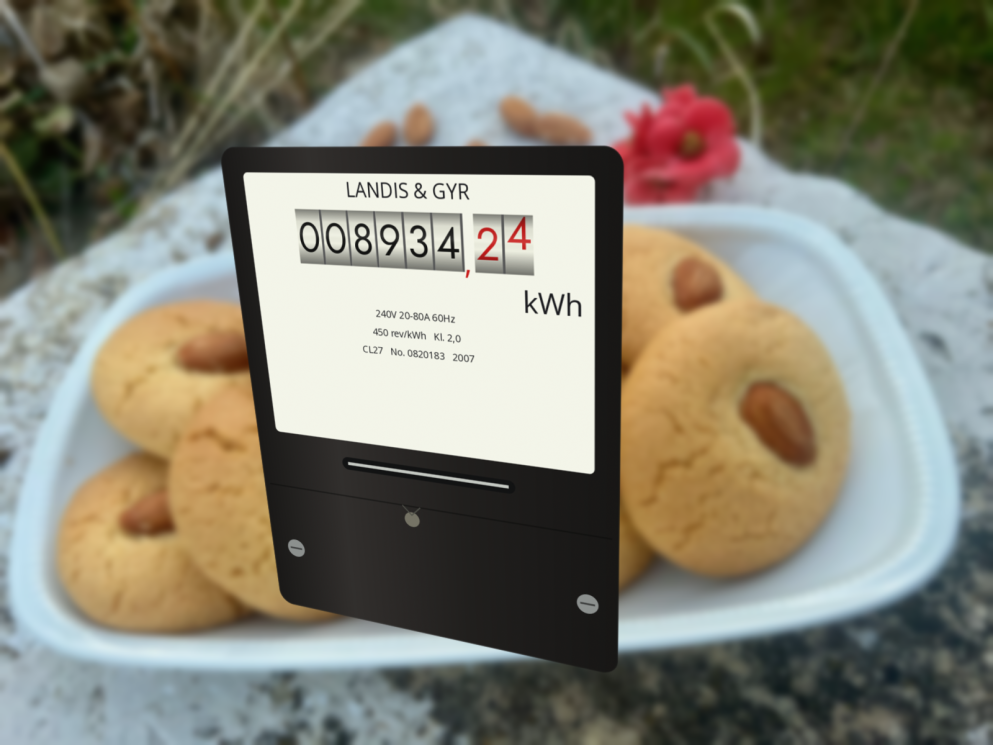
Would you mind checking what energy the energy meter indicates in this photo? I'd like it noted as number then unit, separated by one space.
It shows 8934.24 kWh
